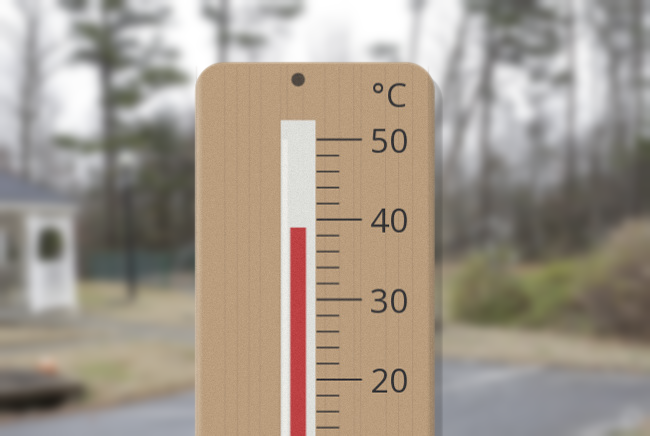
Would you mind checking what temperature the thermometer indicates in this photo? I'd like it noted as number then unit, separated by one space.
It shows 39 °C
